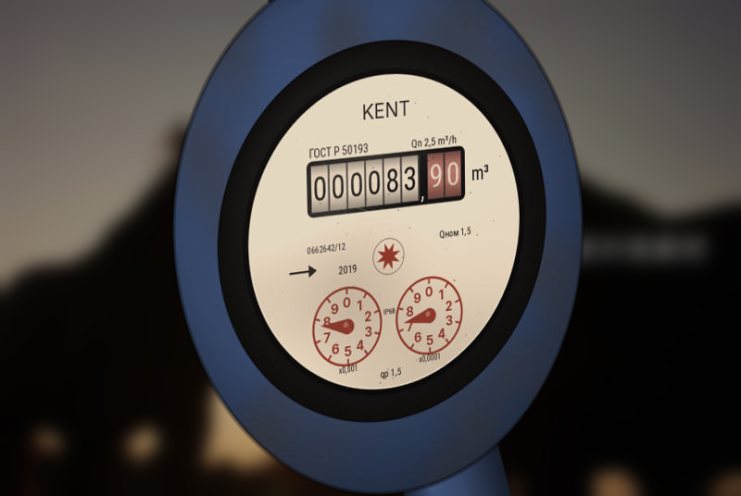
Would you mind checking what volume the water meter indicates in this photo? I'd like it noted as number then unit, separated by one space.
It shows 83.9077 m³
